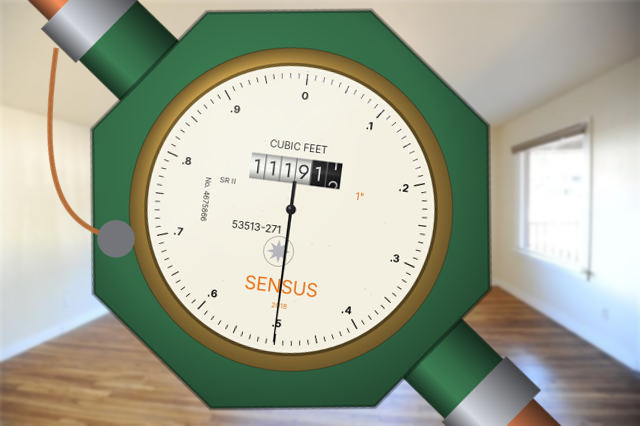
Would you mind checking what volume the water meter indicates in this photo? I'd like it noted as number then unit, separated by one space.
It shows 111911.50 ft³
